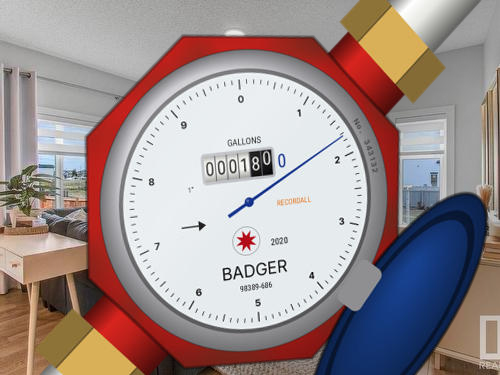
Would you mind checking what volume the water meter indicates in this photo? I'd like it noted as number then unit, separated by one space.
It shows 1801.7 gal
